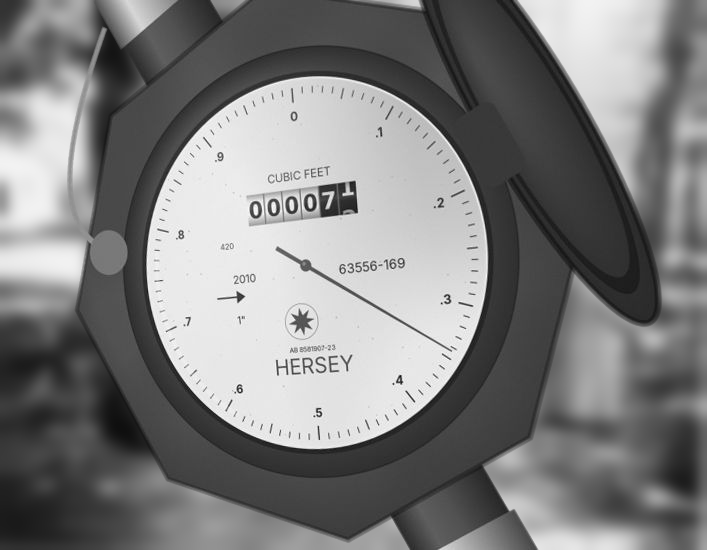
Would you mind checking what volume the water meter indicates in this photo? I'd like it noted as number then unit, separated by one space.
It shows 71.34 ft³
